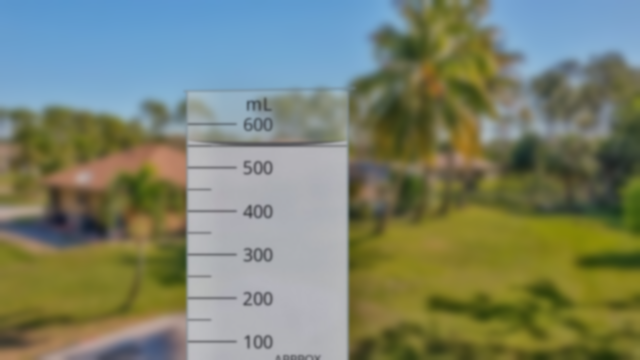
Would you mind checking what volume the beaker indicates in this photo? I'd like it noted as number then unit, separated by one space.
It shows 550 mL
